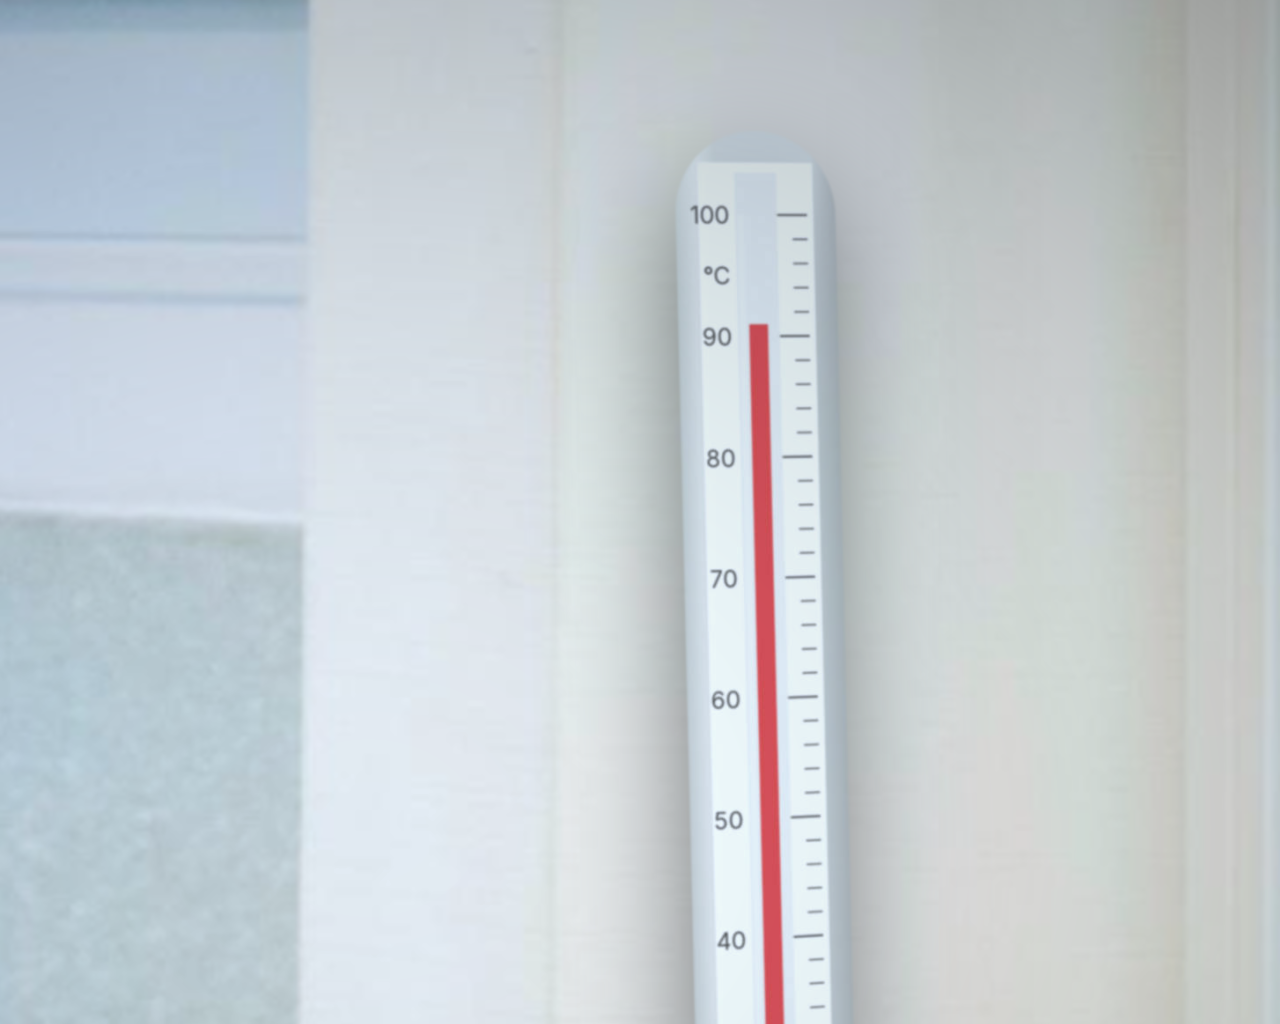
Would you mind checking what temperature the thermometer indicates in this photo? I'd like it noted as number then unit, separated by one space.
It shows 91 °C
